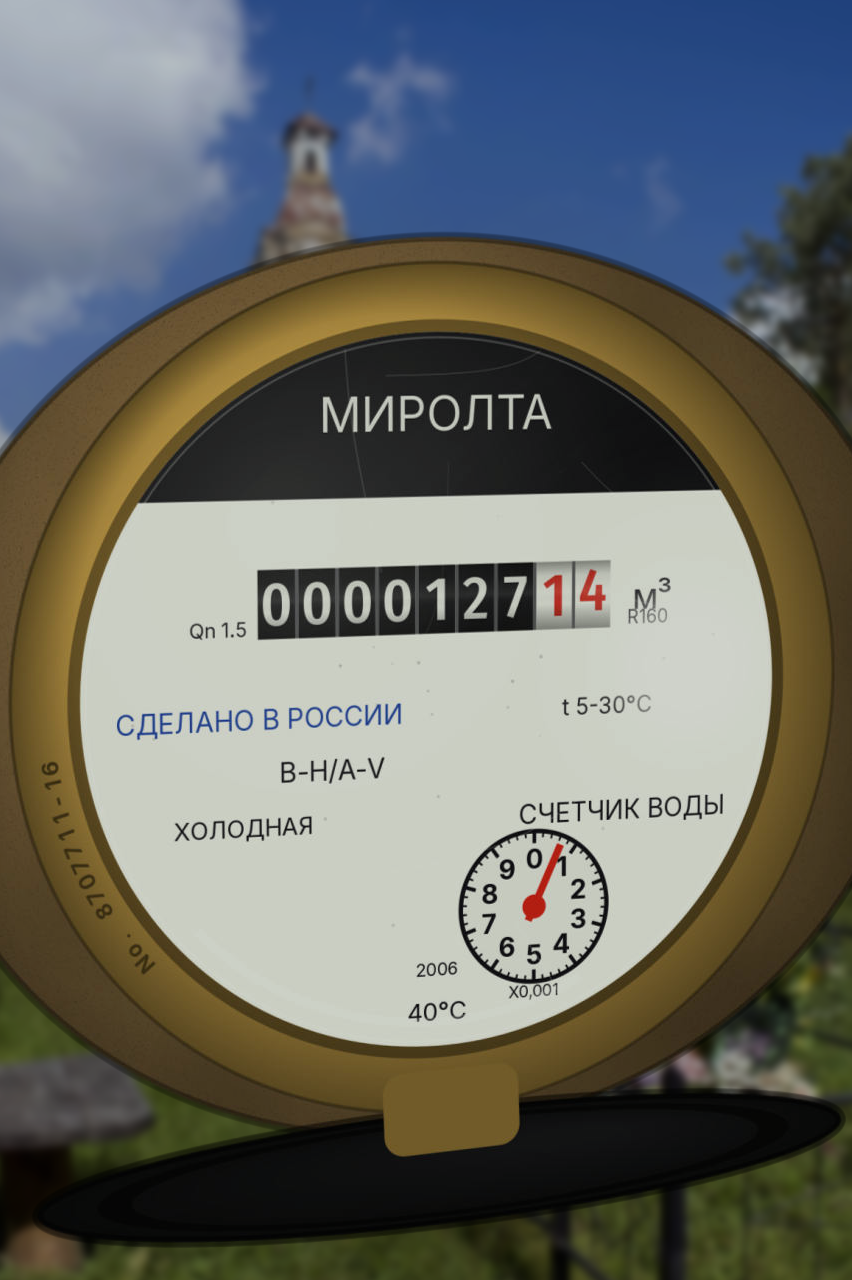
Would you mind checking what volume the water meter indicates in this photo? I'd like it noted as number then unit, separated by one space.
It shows 127.140 m³
